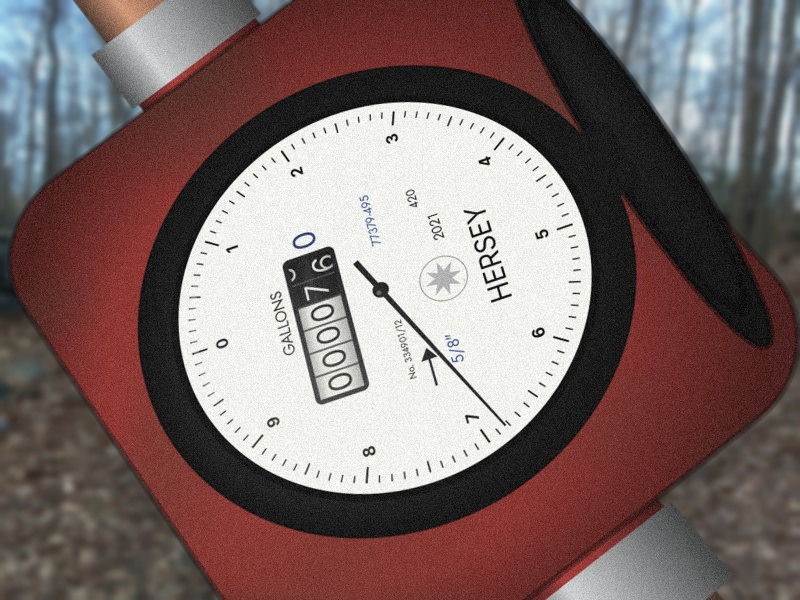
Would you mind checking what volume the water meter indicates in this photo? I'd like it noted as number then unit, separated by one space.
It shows 756.8 gal
